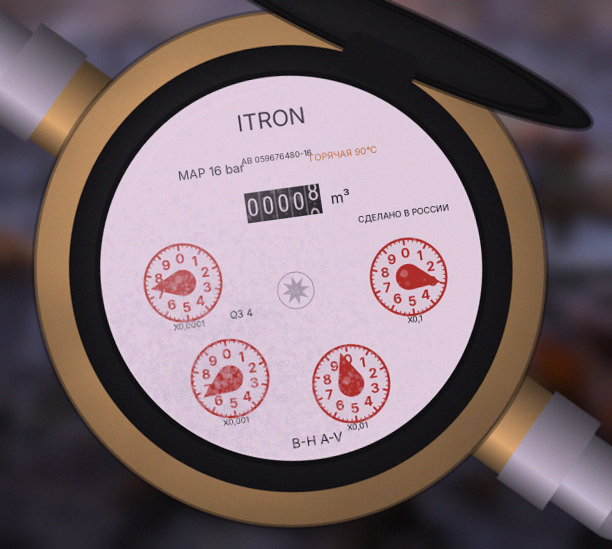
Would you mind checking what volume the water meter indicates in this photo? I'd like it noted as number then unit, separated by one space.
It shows 8.2967 m³
